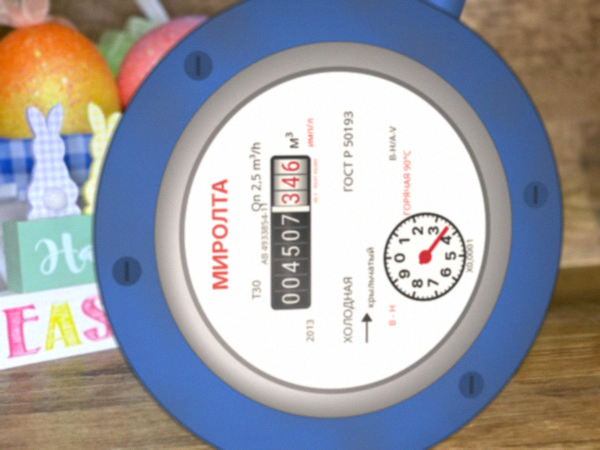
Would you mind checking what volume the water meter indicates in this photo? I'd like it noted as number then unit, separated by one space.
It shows 4507.3463 m³
